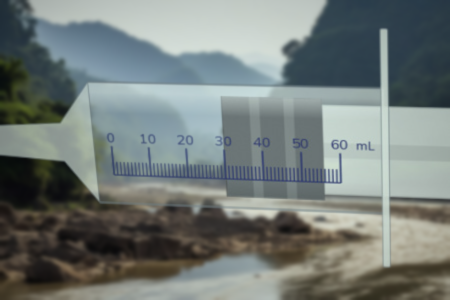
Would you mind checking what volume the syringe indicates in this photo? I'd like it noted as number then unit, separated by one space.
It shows 30 mL
